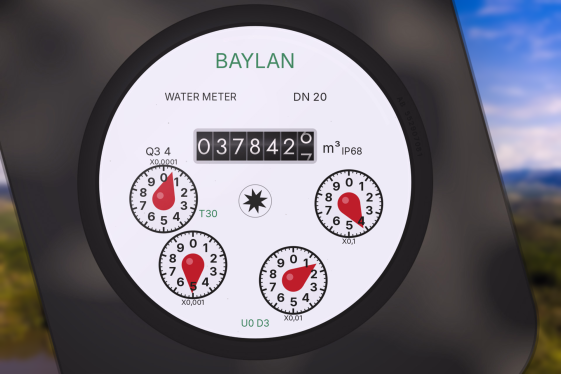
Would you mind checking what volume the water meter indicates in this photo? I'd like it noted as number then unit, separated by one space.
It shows 378426.4150 m³
